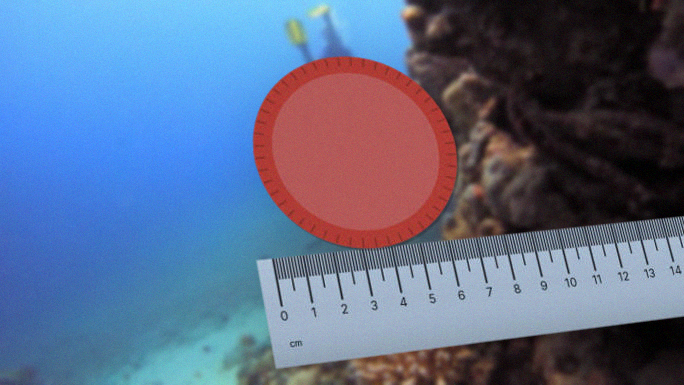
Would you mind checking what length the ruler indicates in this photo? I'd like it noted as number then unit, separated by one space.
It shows 7 cm
